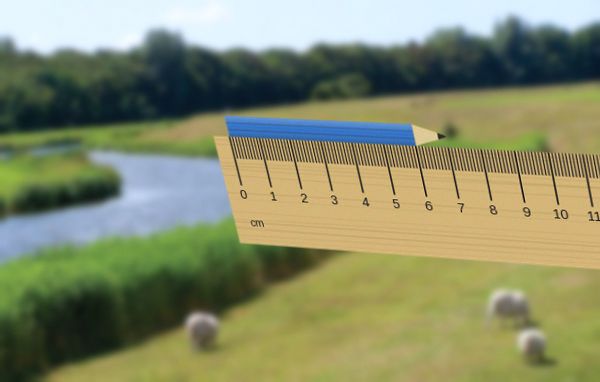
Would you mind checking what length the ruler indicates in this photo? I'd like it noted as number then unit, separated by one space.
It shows 7 cm
